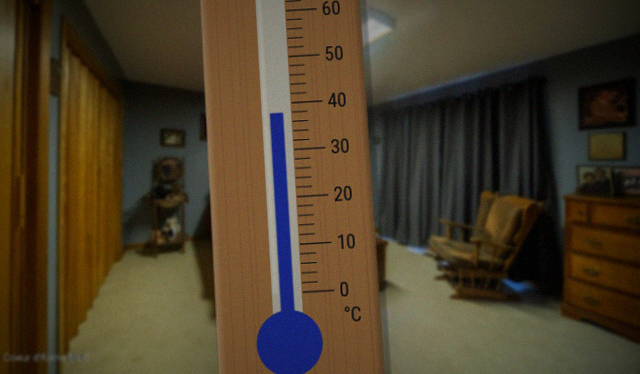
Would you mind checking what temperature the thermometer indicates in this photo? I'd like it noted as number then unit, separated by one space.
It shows 38 °C
